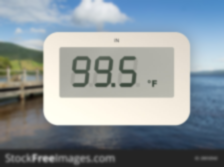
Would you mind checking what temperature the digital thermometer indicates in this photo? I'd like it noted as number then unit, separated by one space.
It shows 99.5 °F
